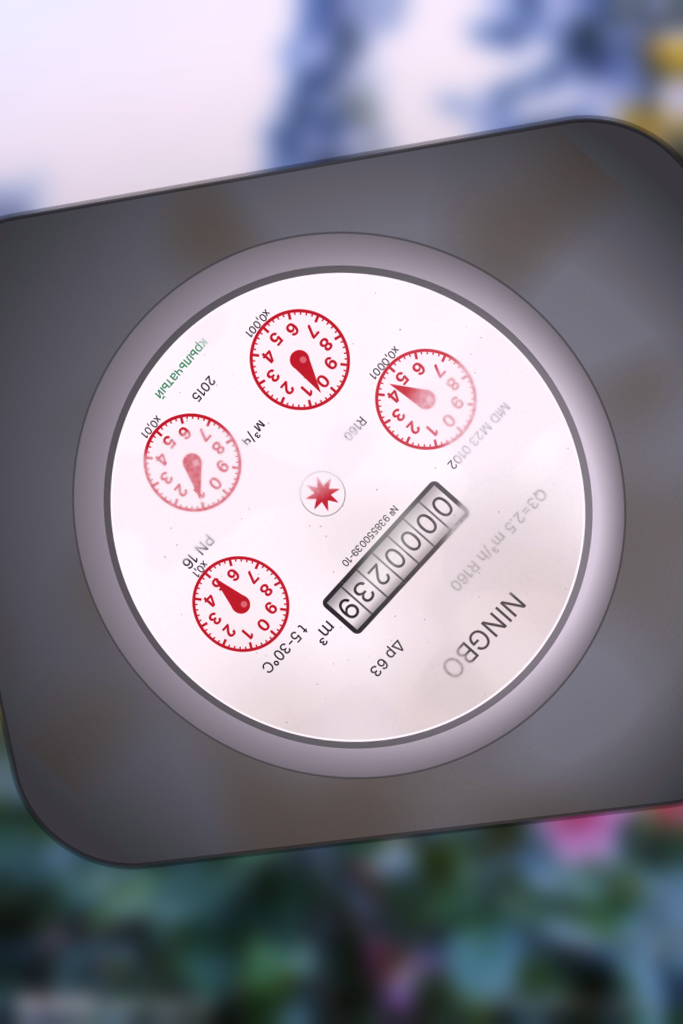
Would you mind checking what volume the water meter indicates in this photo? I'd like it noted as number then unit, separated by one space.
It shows 239.5104 m³
